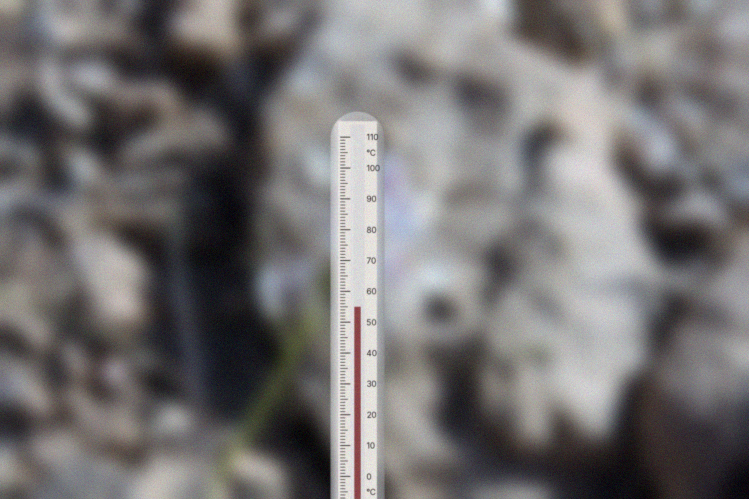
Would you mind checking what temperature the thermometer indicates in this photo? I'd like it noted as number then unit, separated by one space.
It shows 55 °C
